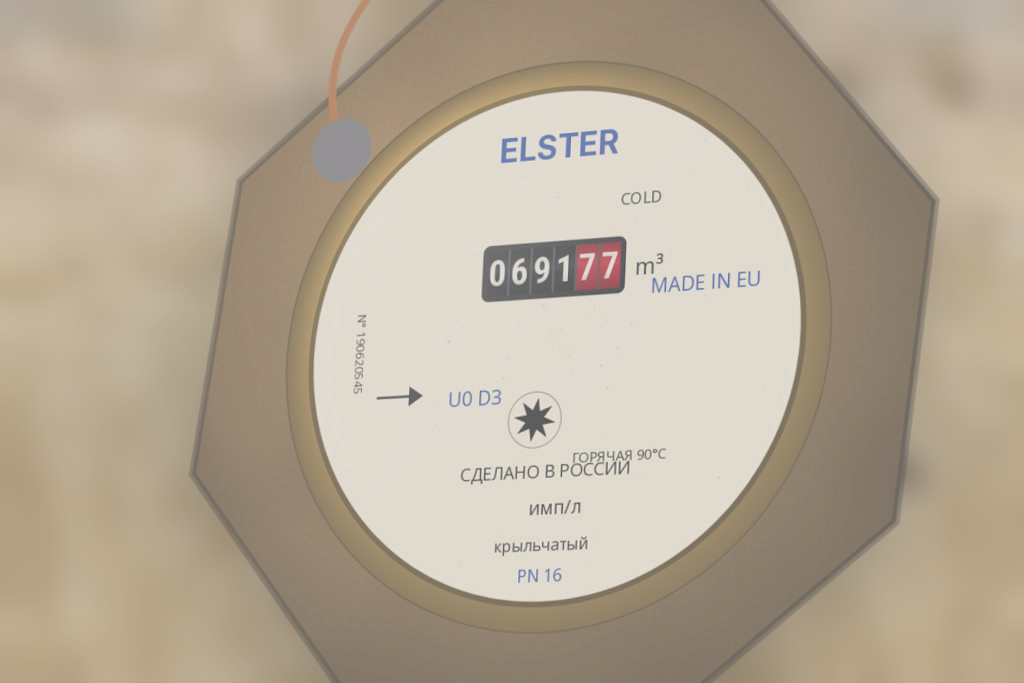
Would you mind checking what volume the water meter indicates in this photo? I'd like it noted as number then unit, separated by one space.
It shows 691.77 m³
